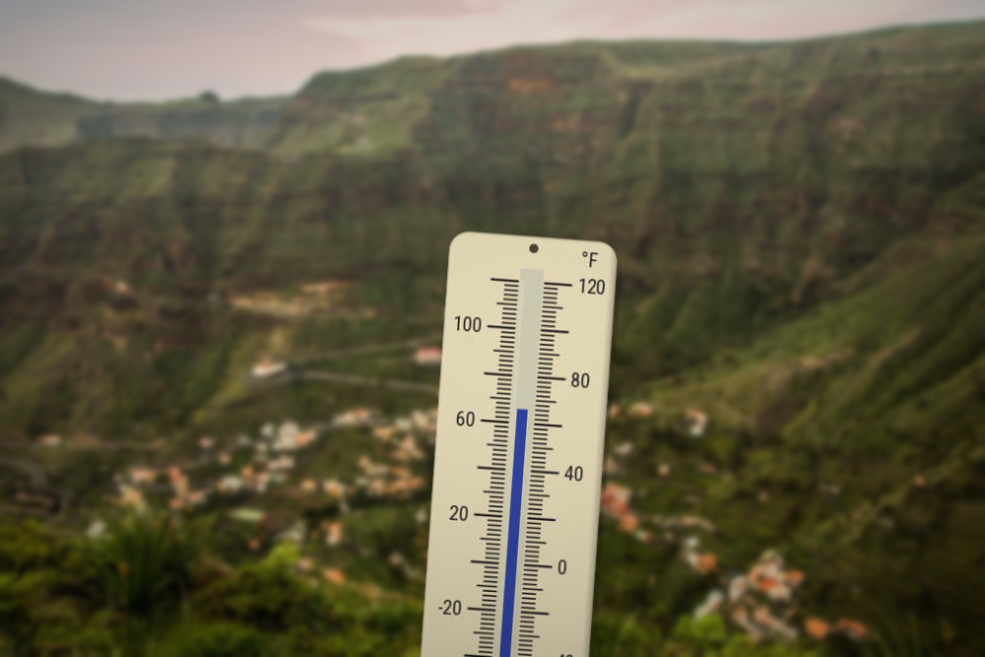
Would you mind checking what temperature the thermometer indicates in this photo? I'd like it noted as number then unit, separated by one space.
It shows 66 °F
